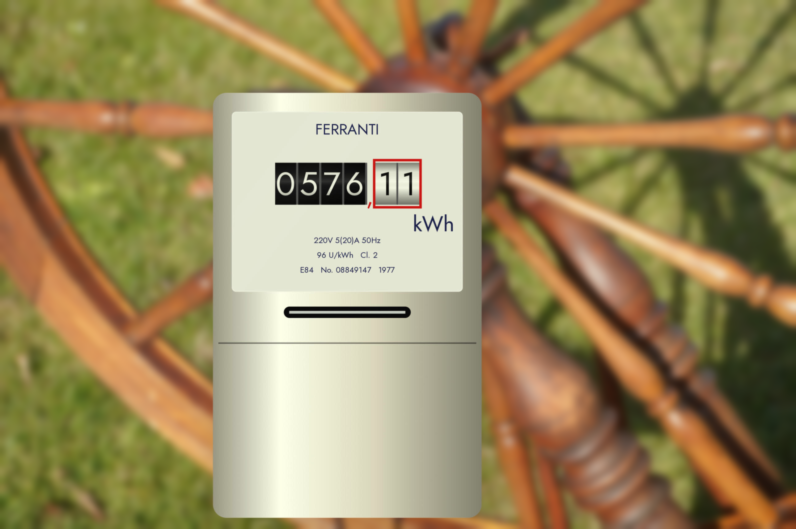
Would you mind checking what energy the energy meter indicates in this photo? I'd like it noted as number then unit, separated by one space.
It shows 576.11 kWh
